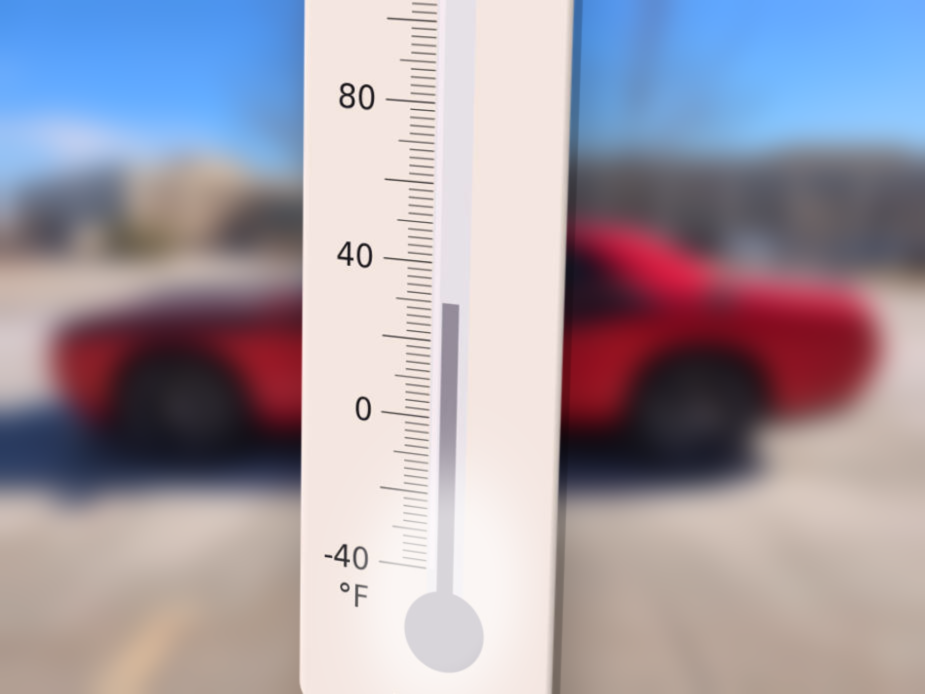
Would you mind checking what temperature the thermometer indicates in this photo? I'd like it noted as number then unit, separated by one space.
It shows 30 °F
